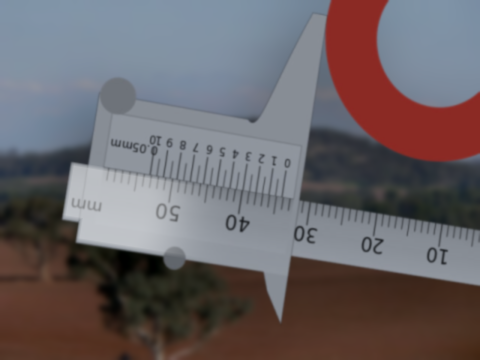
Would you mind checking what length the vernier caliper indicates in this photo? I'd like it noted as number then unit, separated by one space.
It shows 34.2 mm
